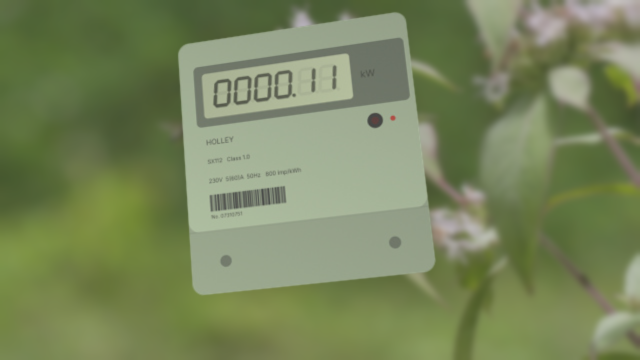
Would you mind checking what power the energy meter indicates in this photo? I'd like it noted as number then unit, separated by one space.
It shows 0.11 kW
